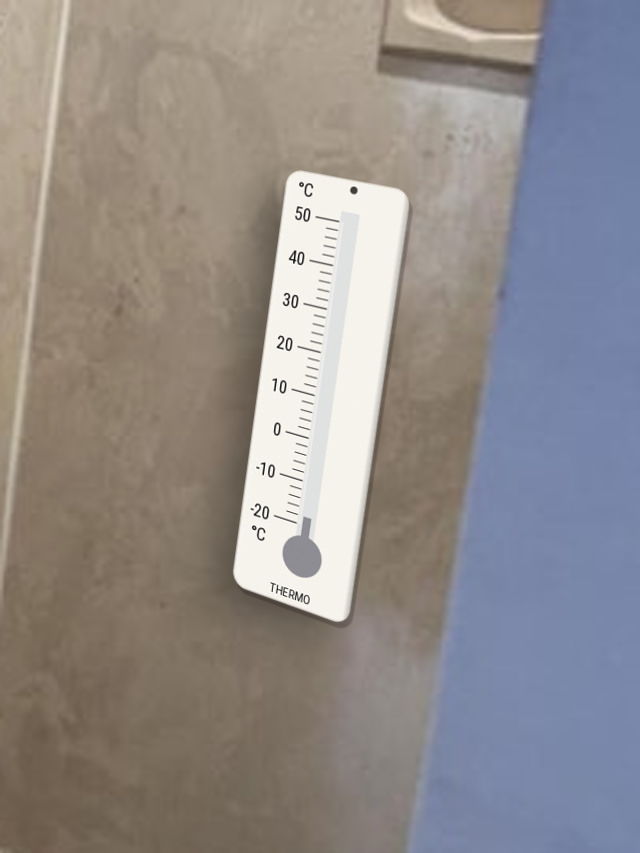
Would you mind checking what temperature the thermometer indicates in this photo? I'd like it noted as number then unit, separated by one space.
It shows -18 °C
